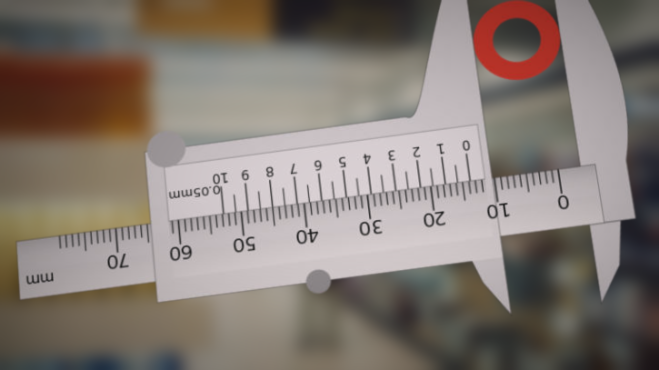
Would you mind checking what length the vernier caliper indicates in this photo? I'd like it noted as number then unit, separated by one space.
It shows 13.8 mm
